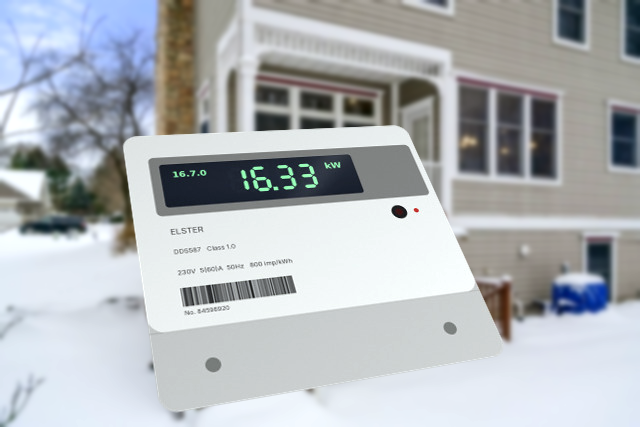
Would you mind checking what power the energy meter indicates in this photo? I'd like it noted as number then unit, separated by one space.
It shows 16.33 kW
